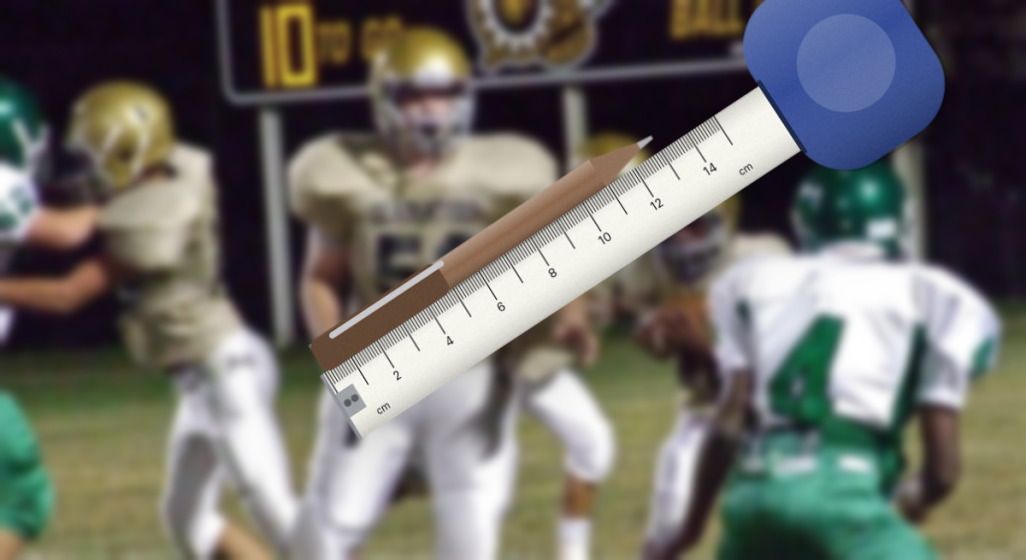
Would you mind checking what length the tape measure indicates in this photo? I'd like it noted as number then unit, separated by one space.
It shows 13 cm
